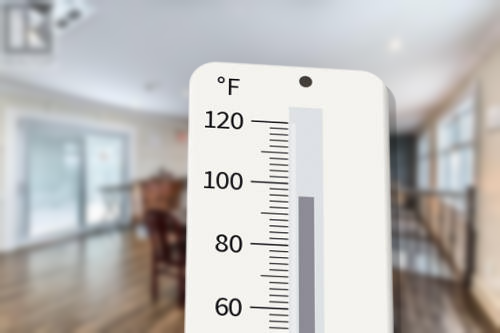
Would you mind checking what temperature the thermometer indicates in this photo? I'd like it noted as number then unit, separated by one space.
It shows 96 °F
